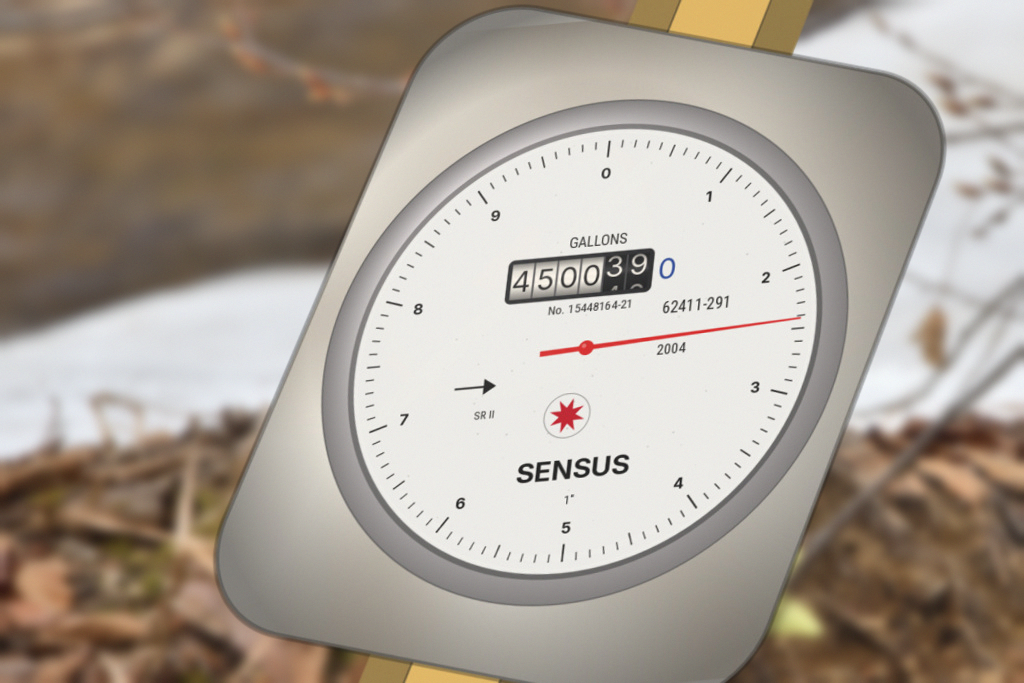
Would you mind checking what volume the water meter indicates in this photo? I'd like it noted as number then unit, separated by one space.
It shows 4500392.4 gal
